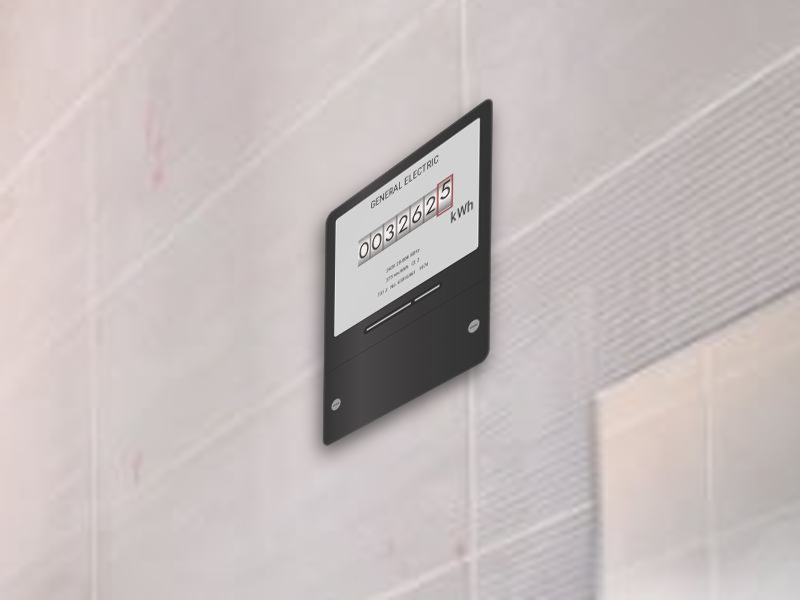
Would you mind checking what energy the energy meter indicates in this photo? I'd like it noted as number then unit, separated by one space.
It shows 3262.5 kWh
